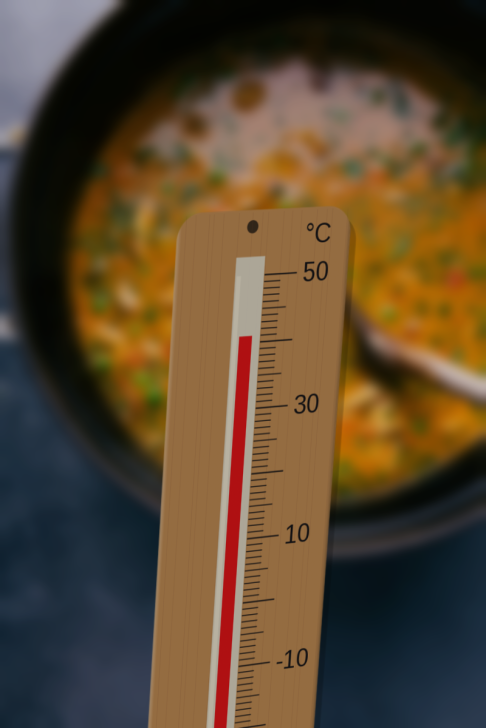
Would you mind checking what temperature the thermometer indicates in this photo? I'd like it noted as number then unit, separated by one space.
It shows 41 °C
